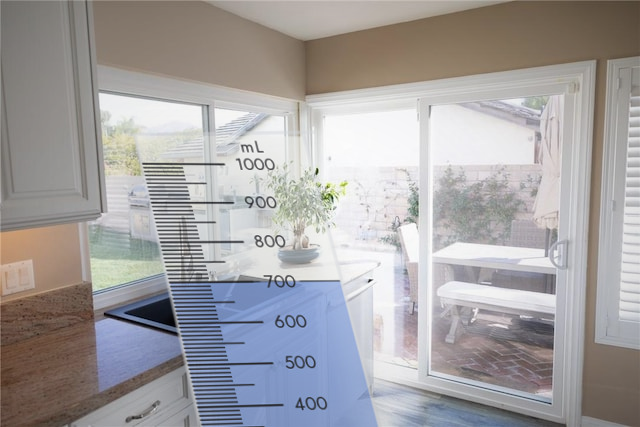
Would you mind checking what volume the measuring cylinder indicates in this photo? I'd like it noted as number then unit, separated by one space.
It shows 700 mL
